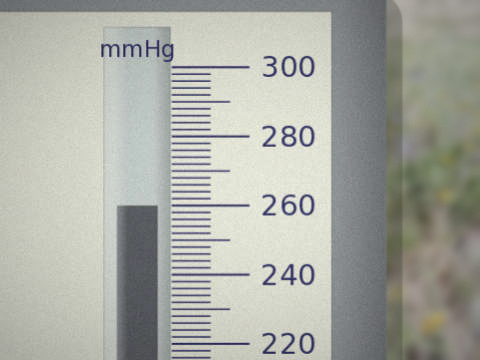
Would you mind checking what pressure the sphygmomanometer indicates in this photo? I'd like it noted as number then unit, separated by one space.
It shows 260 mmHg
